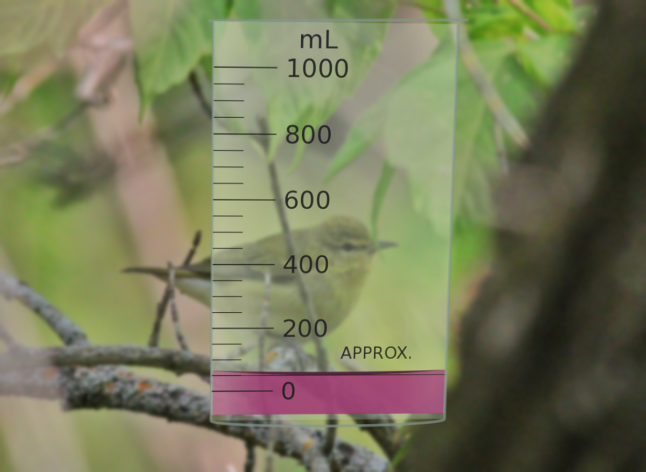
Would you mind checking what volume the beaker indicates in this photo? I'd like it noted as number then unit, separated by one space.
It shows 50 mL
